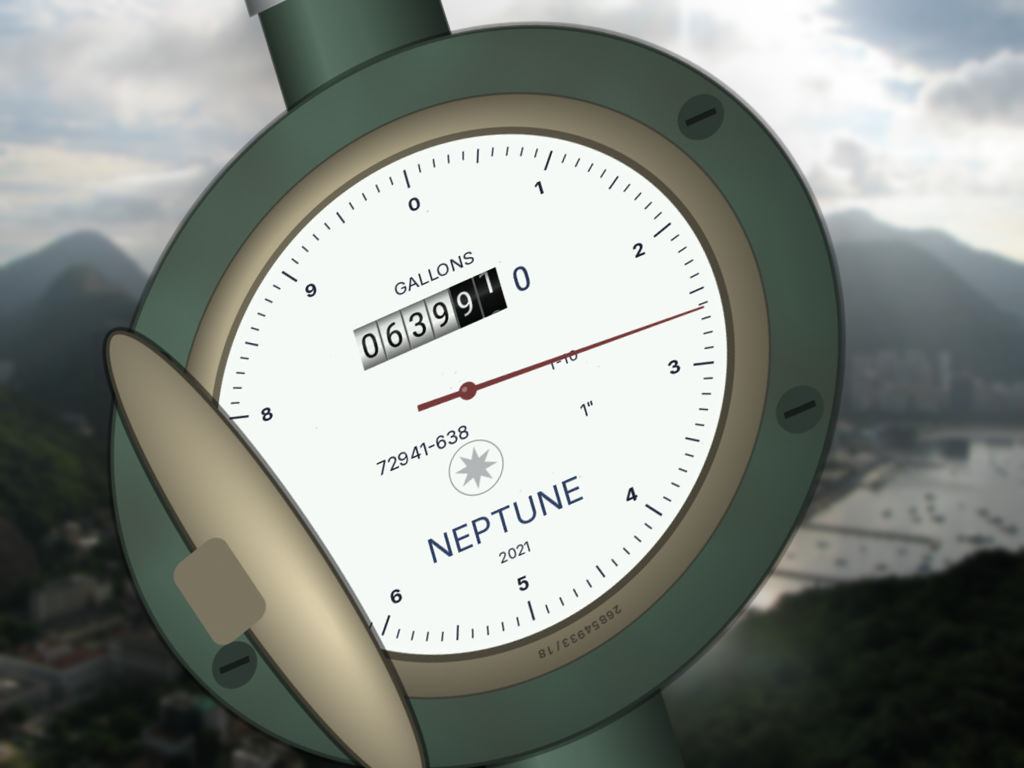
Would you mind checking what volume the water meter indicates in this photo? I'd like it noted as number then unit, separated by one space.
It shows 639912.6 gal
